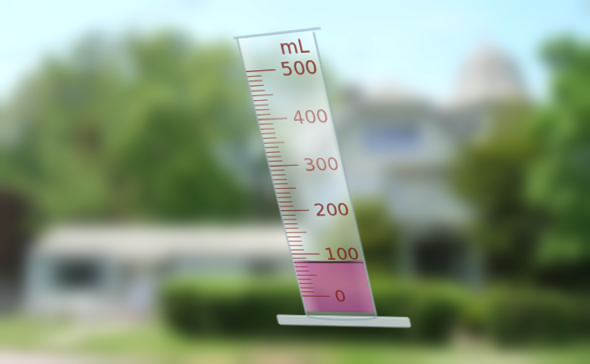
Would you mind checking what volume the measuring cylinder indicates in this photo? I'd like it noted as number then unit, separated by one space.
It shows 80 mL
